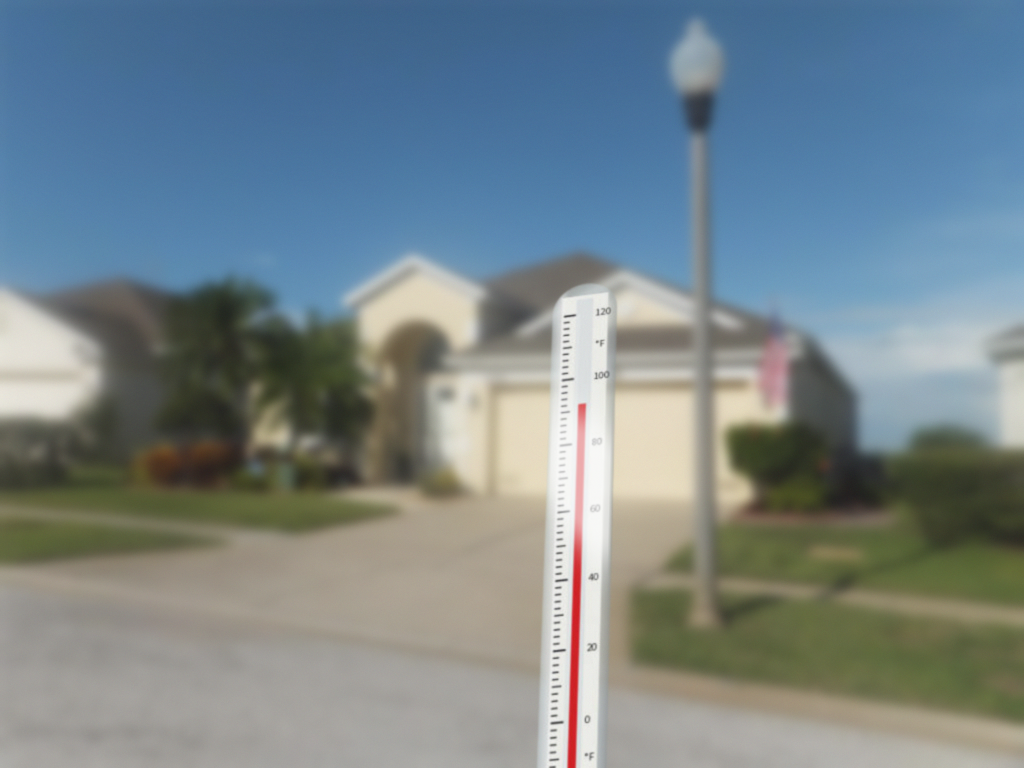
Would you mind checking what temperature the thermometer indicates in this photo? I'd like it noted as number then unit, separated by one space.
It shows 92 °F
